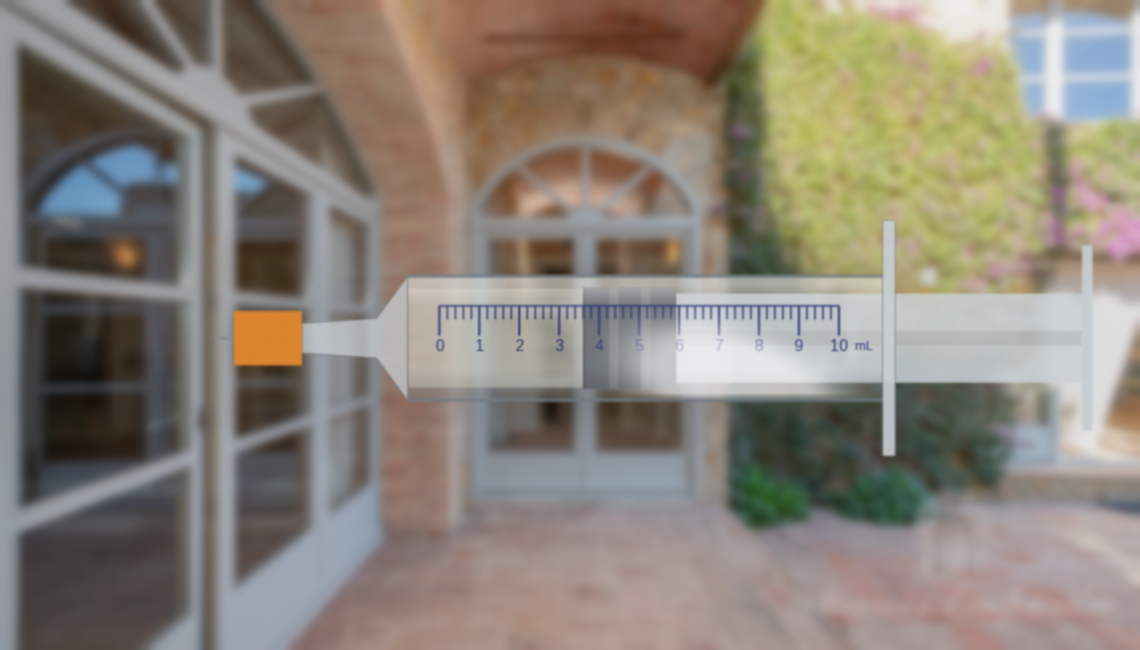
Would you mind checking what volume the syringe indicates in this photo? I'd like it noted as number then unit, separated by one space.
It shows 3.6 mL
